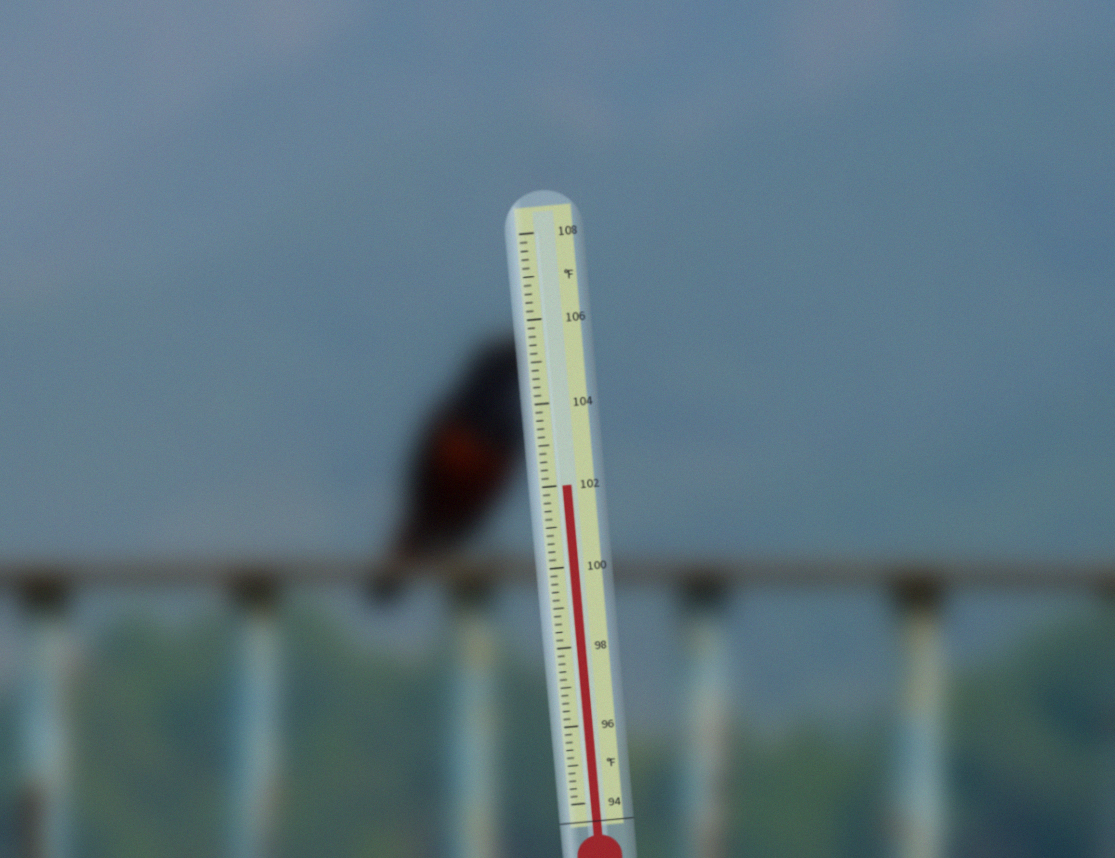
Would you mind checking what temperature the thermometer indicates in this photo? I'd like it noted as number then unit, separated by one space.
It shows 102 °F
